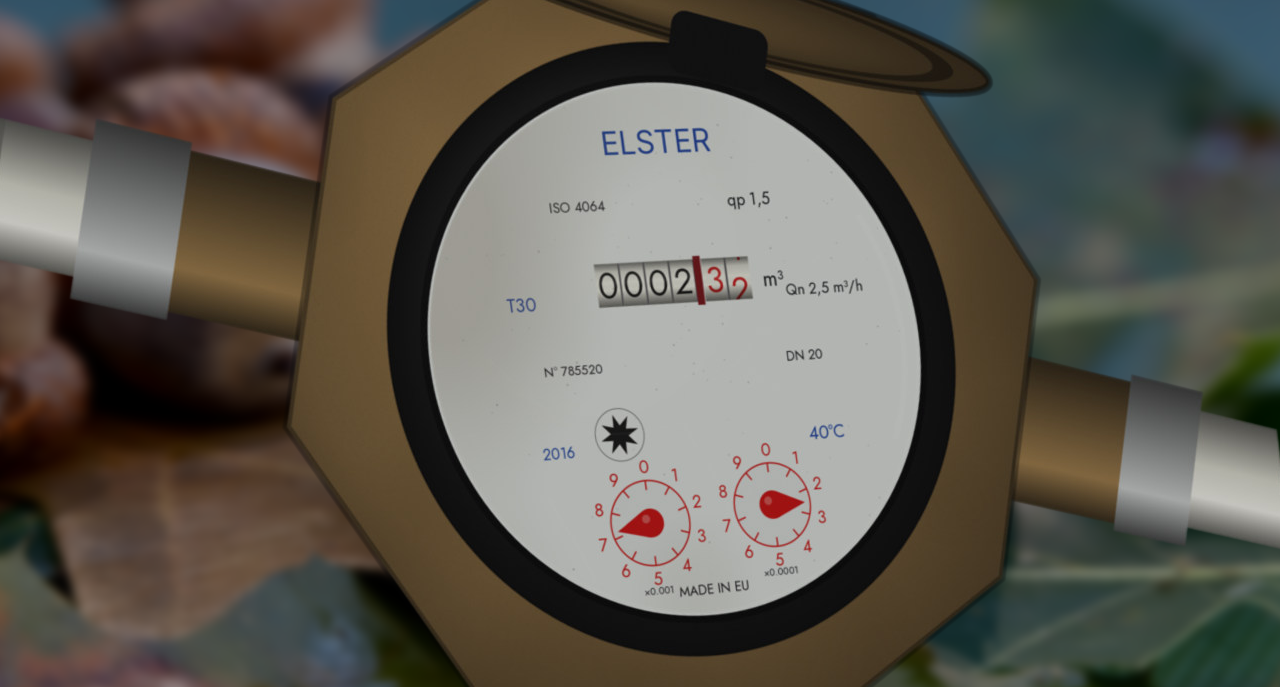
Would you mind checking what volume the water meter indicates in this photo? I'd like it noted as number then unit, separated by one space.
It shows 2.3172 m³
